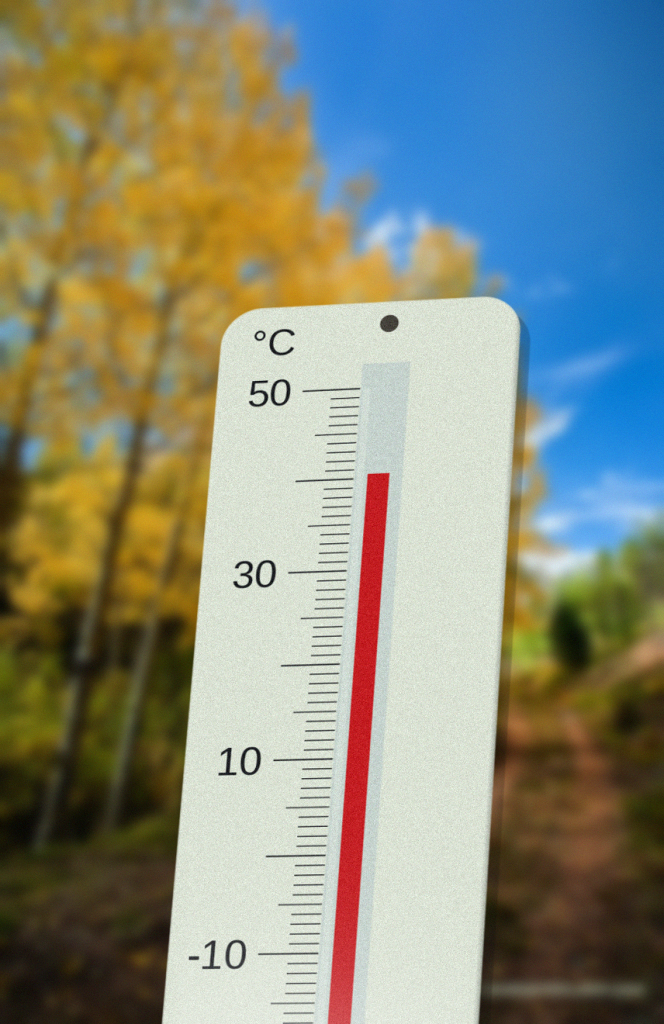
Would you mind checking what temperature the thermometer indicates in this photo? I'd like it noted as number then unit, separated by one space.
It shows 40.5 °C
